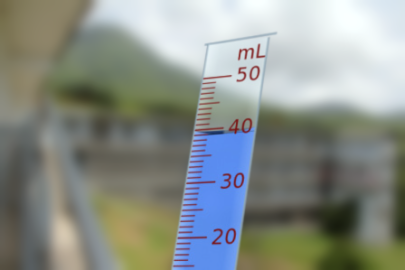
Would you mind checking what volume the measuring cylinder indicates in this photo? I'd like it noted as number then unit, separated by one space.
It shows 39 mL
